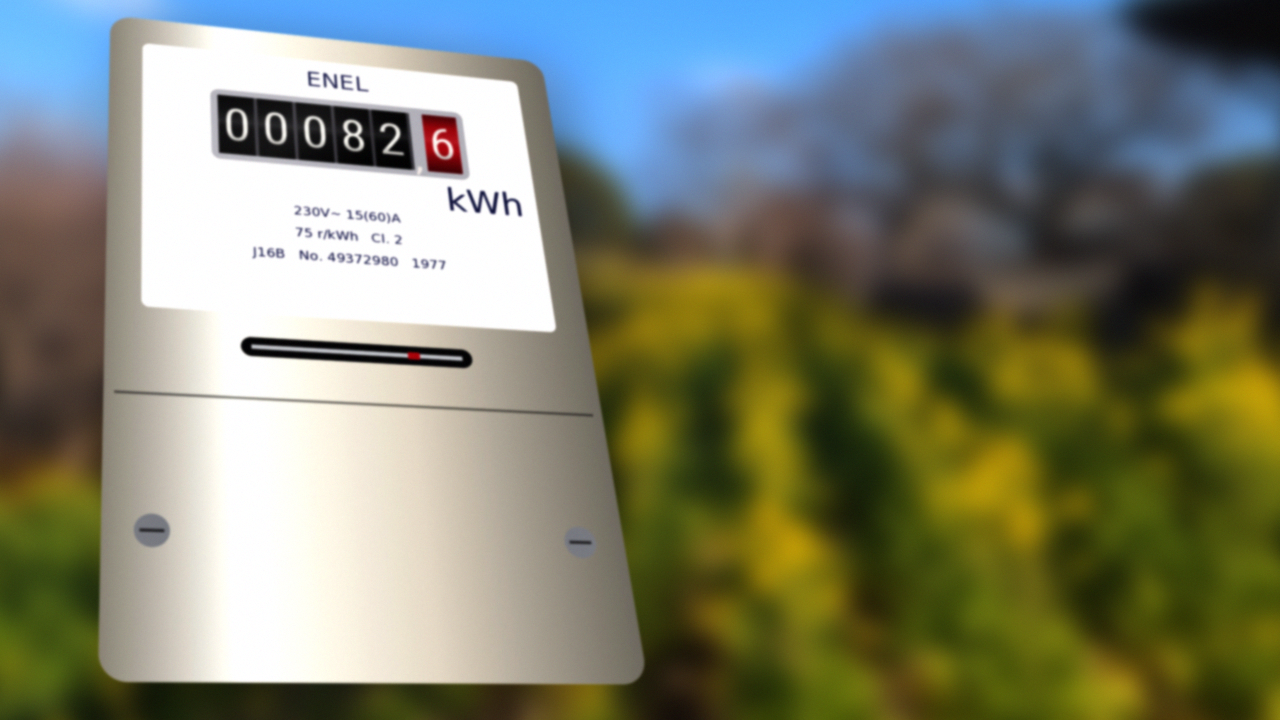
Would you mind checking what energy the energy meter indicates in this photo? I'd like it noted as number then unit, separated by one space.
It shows 82.6 kWh
